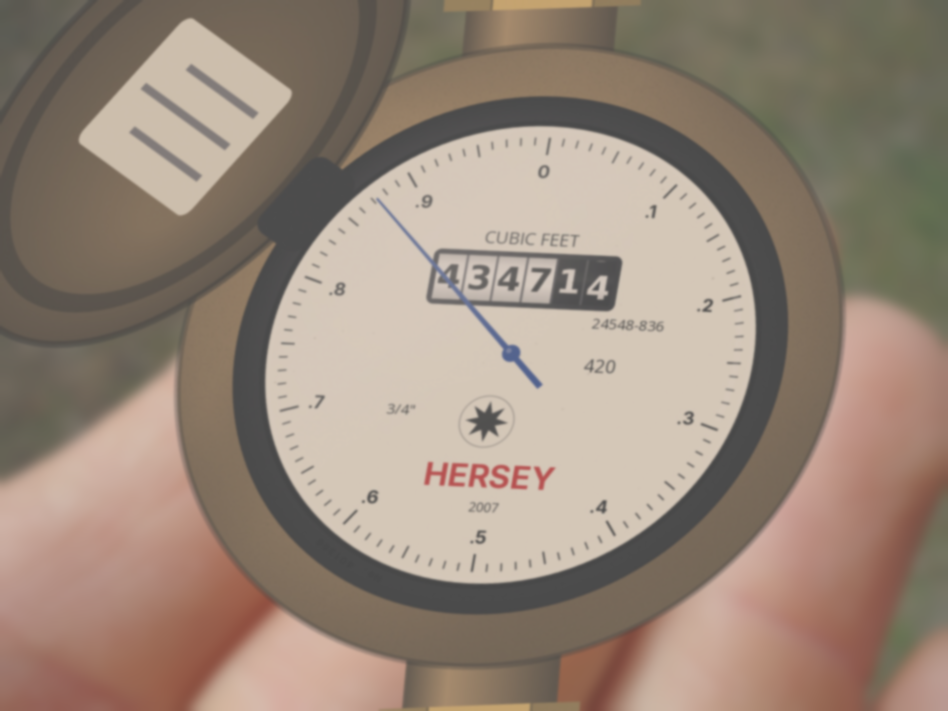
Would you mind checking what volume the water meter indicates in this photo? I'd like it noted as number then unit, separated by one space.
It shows 434713.87 ft³
